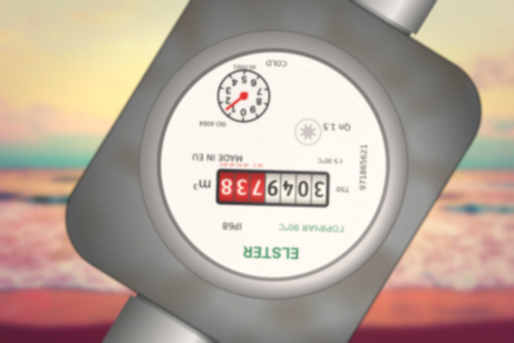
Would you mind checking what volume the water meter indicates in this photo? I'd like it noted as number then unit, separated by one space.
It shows 3049.7381 m³
